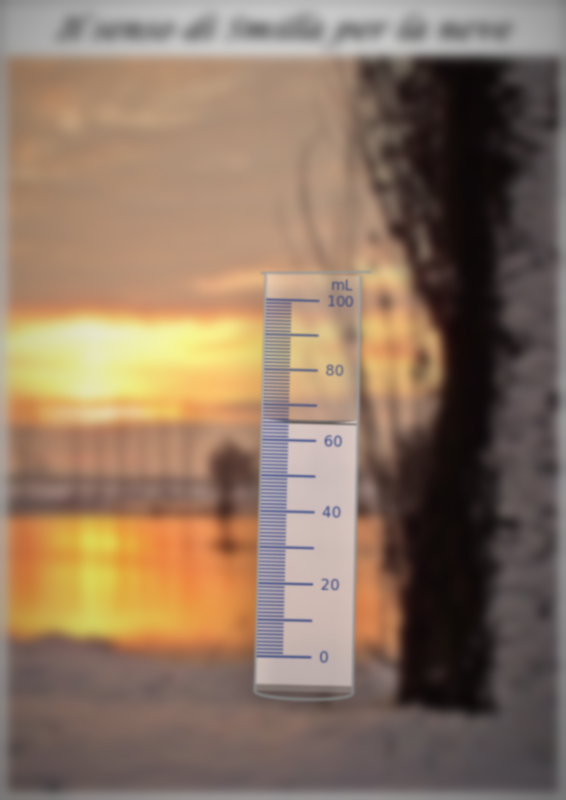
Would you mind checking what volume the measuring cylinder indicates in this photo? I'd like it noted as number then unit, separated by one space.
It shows 65 mL
